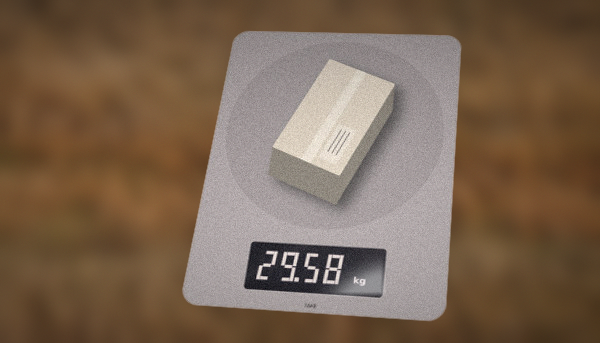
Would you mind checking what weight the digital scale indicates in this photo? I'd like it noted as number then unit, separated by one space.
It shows 29.58 kg
